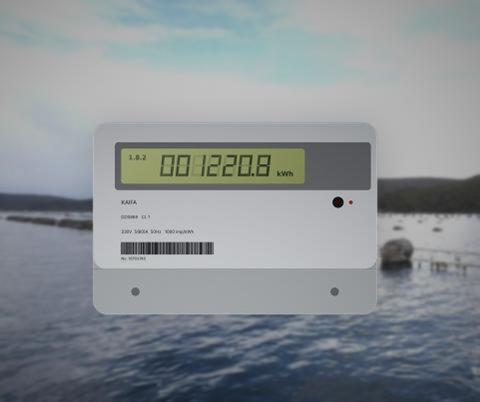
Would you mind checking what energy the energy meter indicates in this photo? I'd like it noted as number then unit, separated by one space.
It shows 1220.8 kWh
